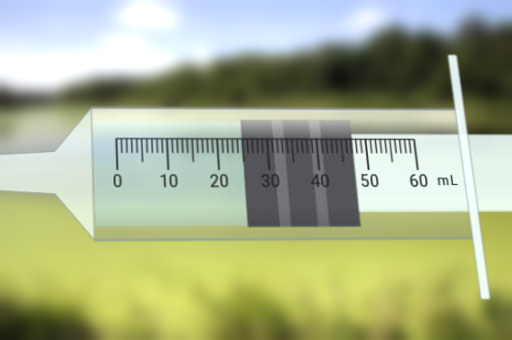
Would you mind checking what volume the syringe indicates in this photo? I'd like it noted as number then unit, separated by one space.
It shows 25 mL
